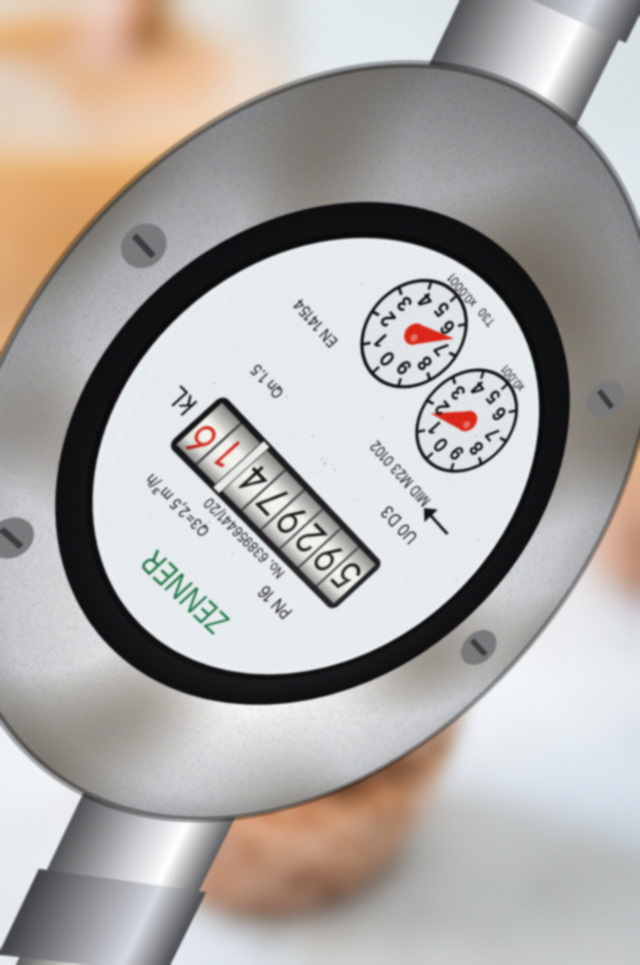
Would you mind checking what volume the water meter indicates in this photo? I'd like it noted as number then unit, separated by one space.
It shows 592974.1616 kL
